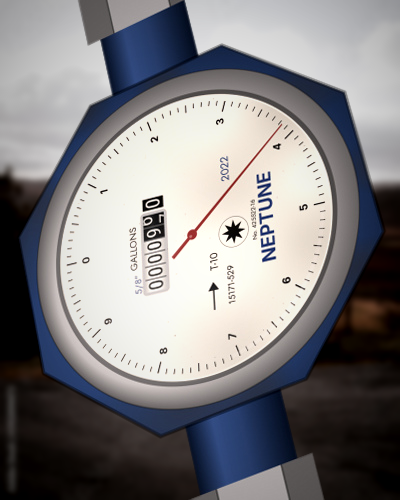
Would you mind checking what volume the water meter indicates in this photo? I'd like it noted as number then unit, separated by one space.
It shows 963.8 gal
